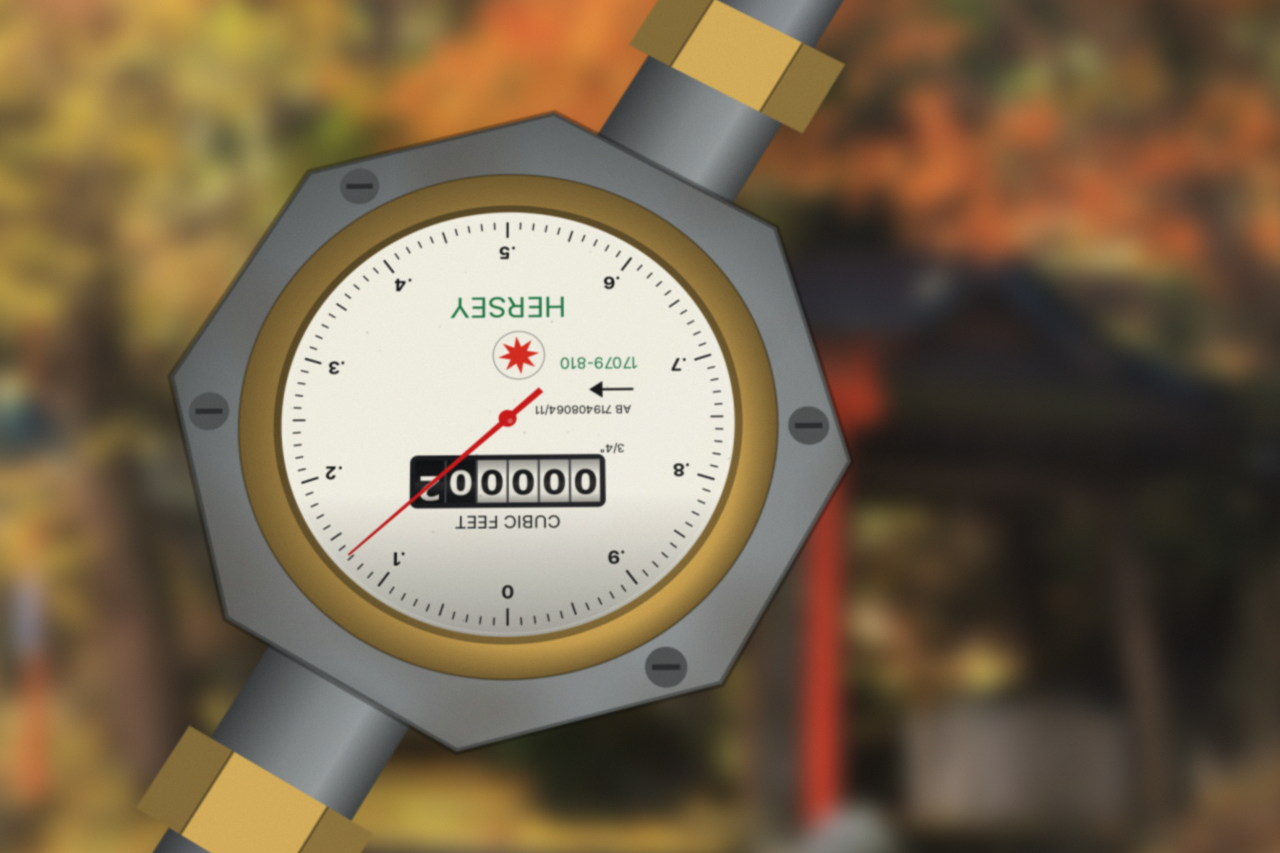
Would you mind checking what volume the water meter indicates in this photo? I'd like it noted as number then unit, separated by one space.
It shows 2.13 ft³
